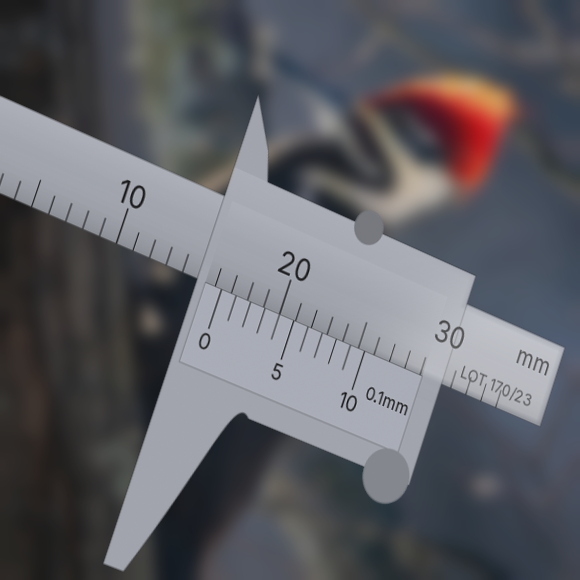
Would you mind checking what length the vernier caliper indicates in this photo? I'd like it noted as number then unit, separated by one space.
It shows 16.4 mm
